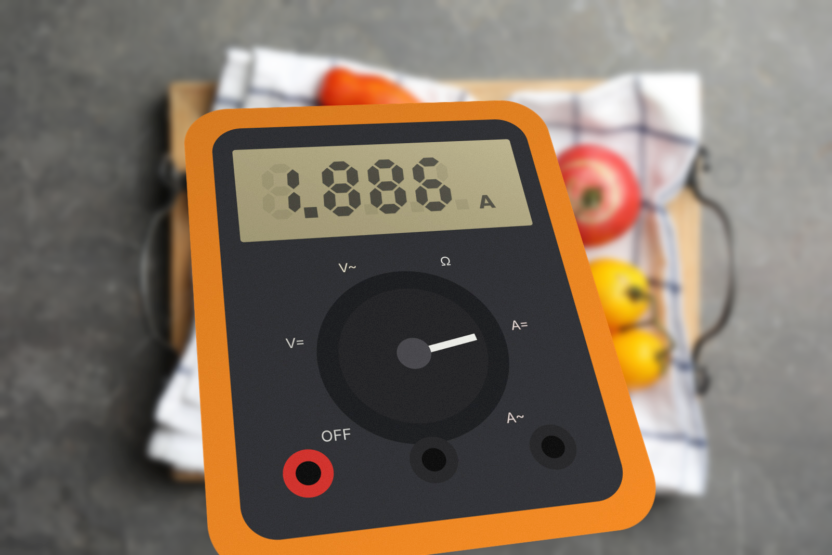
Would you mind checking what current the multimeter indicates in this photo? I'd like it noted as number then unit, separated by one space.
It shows 1.886 A
